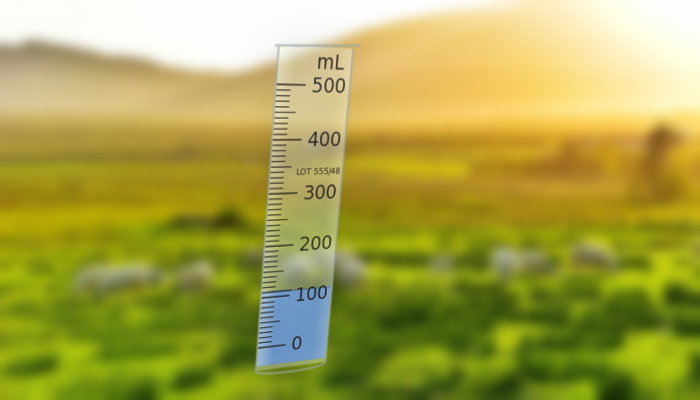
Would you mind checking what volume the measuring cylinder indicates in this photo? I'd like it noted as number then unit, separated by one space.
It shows 110 mL
